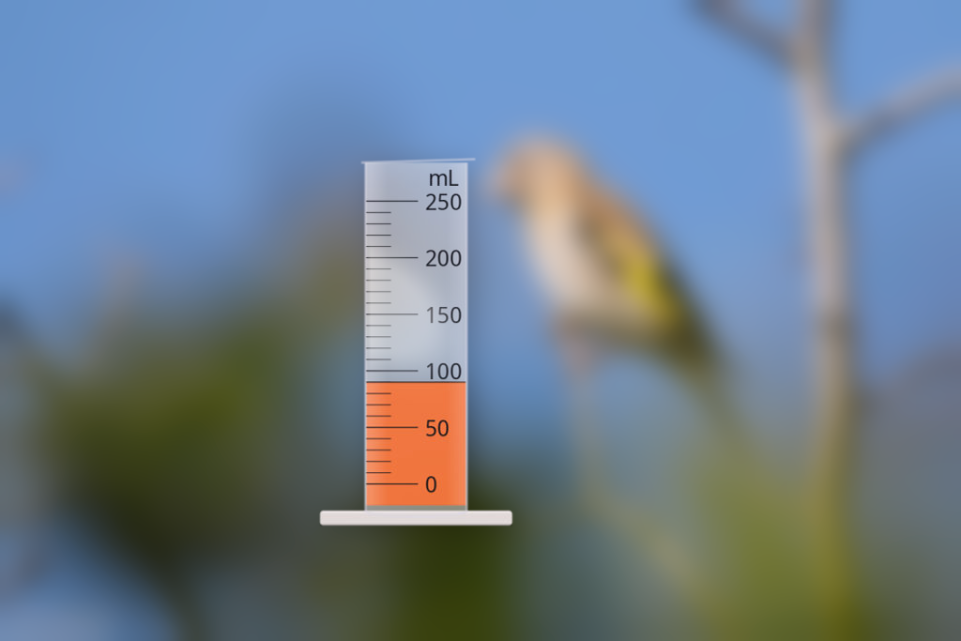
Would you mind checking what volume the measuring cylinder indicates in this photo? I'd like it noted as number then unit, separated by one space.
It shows 90 mL
